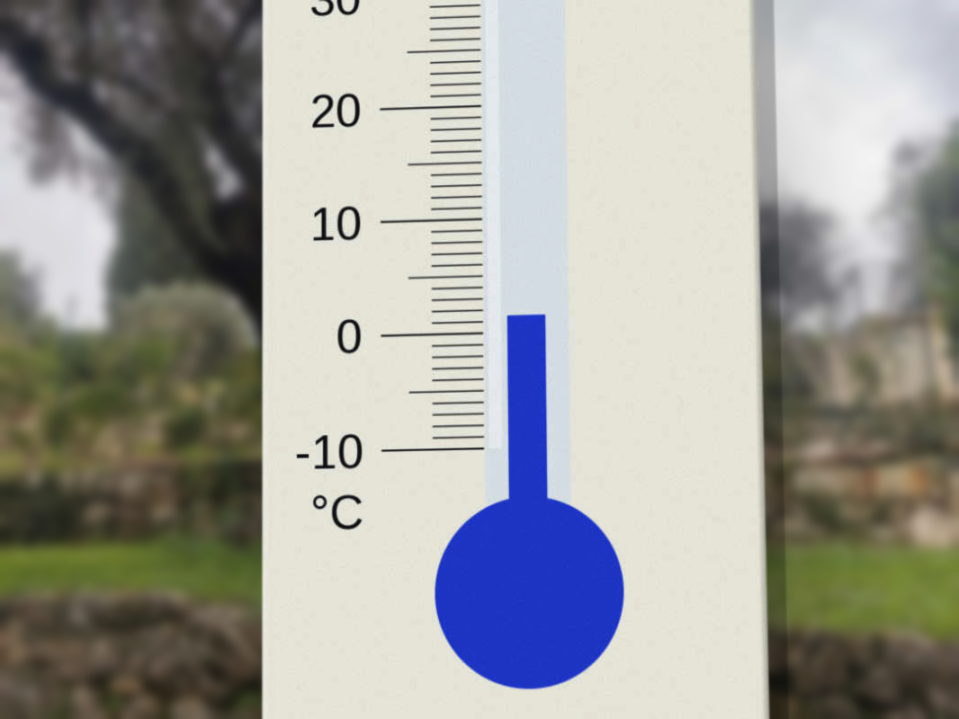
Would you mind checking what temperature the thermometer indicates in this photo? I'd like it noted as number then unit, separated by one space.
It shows 1.5 °C
